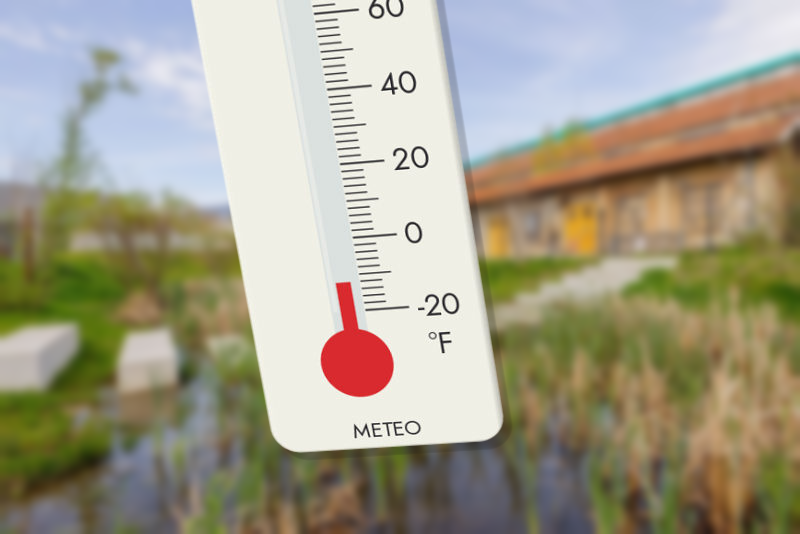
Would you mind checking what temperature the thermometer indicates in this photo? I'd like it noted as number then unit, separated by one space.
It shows -12 °F
